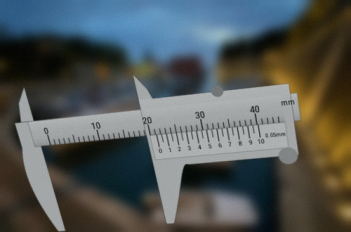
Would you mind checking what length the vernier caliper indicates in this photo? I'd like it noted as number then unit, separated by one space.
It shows 21.2 mm
